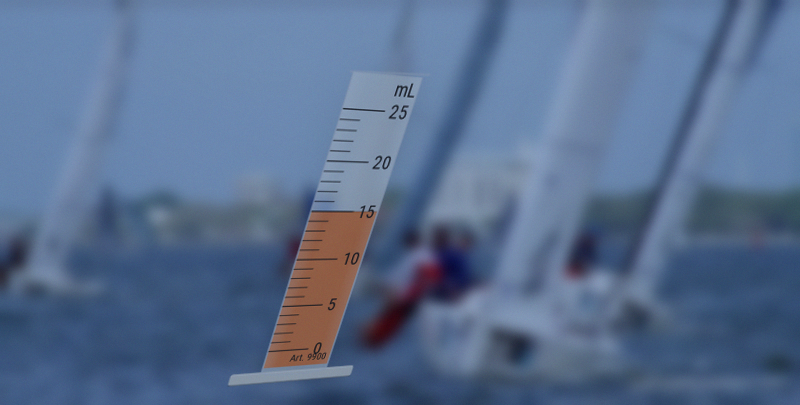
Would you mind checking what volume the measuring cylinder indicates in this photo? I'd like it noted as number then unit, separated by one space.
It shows 15 mL
